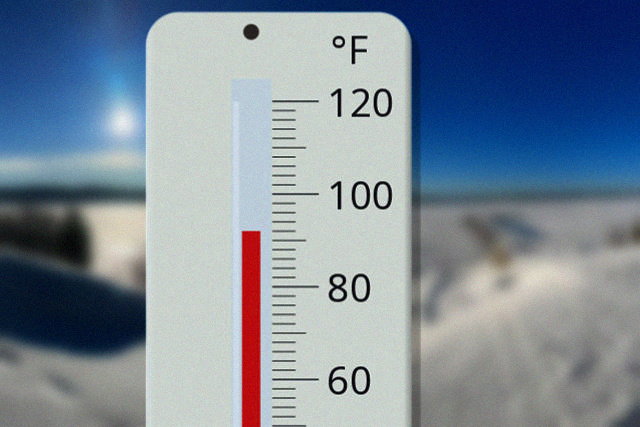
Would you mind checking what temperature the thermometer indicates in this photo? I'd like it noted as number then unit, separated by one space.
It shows 92 °F
